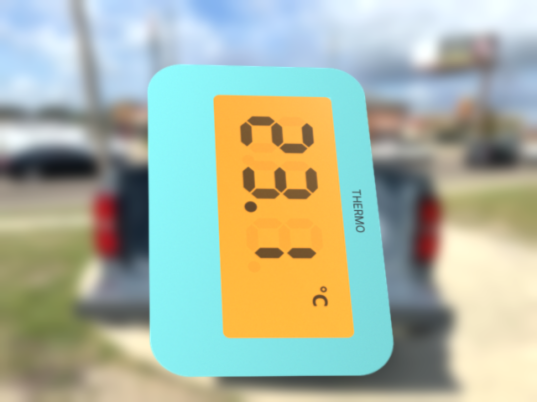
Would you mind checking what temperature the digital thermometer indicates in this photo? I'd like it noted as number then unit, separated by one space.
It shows 23.1 °C
